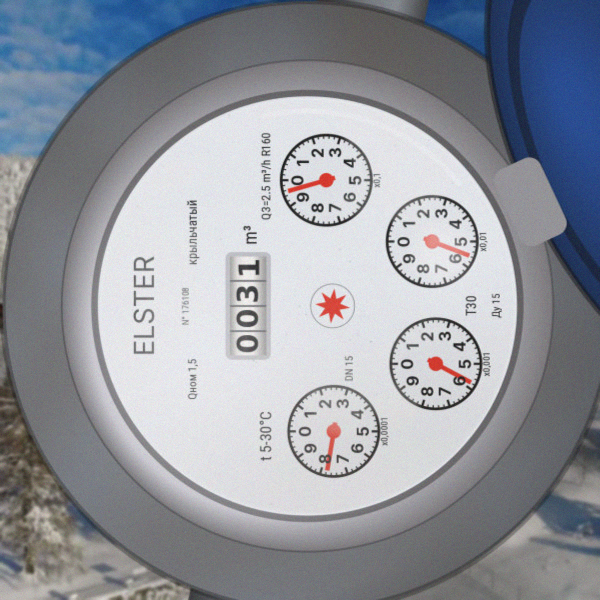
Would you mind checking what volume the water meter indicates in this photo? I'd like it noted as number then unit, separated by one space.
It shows 30.9557 m³
